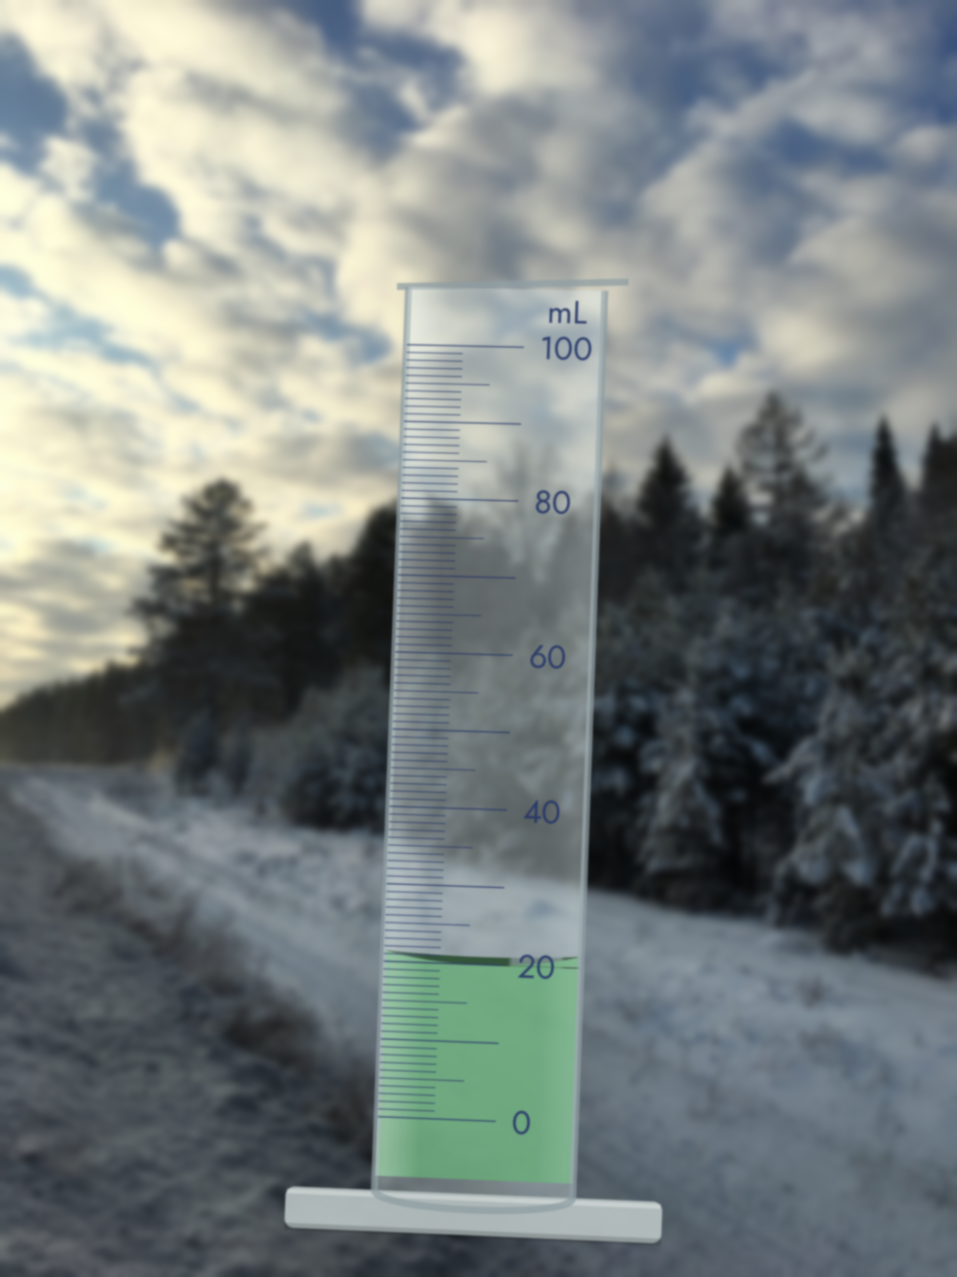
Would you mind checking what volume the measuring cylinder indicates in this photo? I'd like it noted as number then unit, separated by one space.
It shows 20 mL
